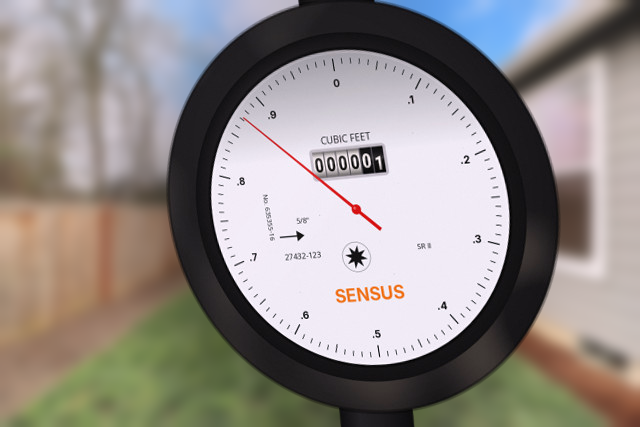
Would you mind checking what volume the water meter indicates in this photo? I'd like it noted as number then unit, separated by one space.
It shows 0.87 ft³
